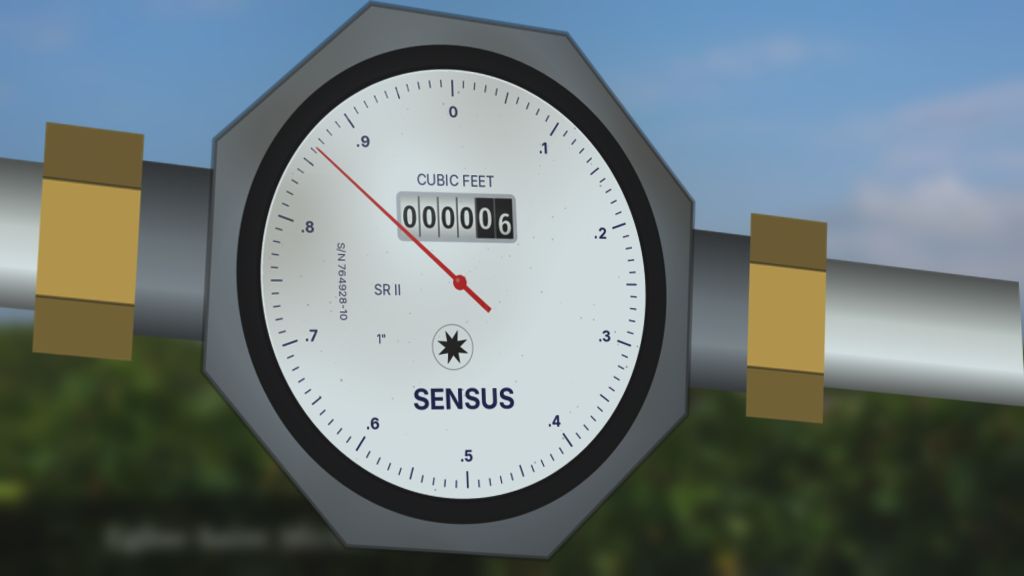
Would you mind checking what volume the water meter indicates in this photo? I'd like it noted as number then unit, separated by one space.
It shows 5.86 ft³
